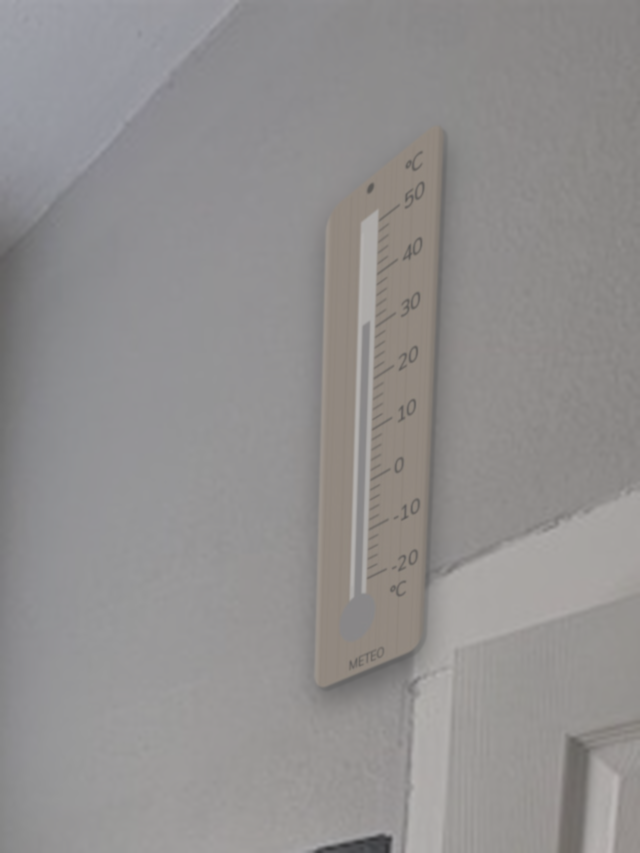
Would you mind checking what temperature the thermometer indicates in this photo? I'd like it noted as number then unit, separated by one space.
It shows 32 °C
